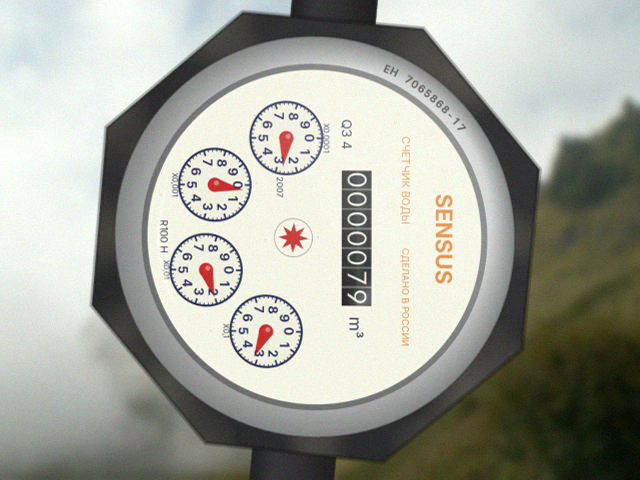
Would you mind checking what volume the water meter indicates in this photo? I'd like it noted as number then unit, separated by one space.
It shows 79.3202 m³
